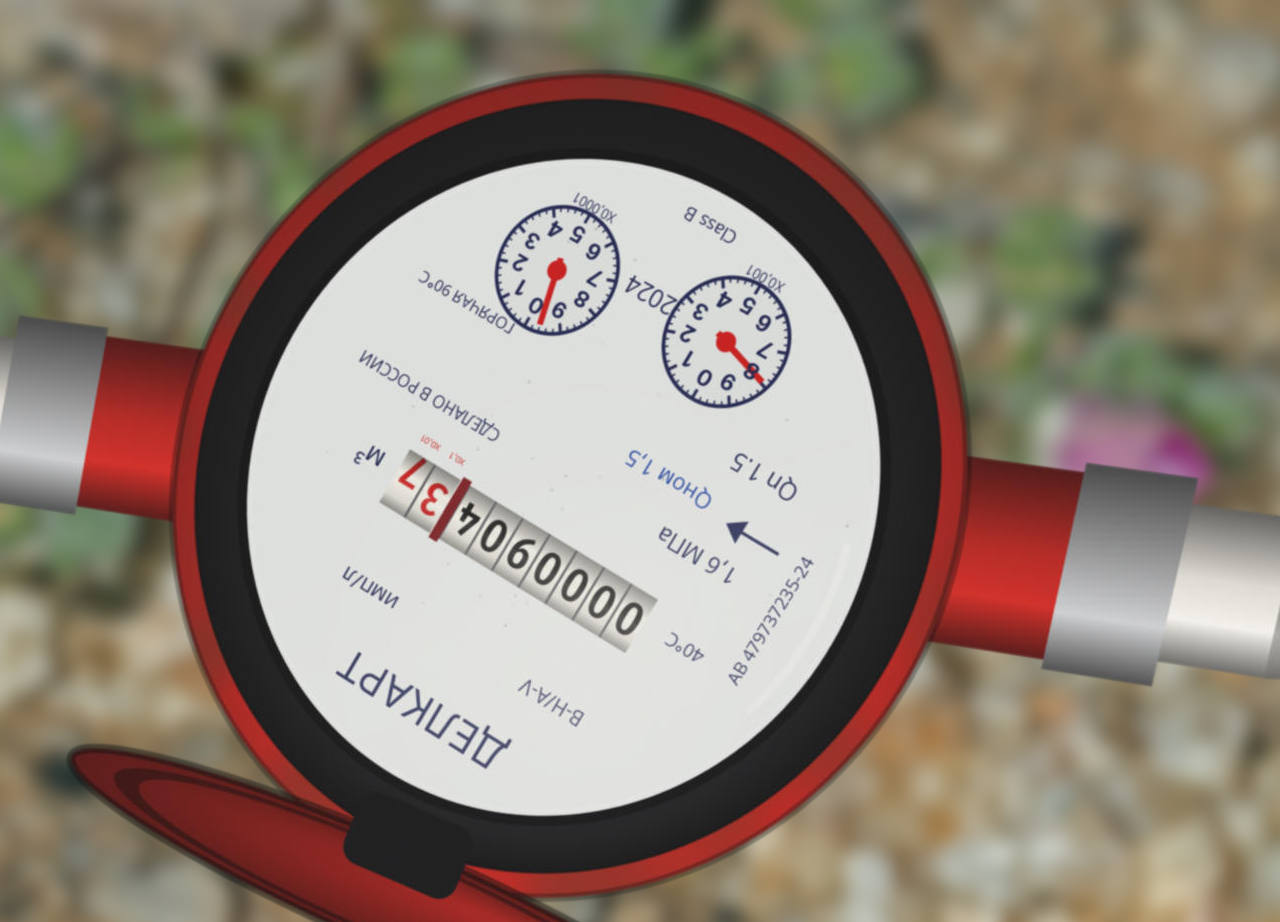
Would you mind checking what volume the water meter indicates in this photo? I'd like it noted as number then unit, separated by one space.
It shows 904.3679 m³
